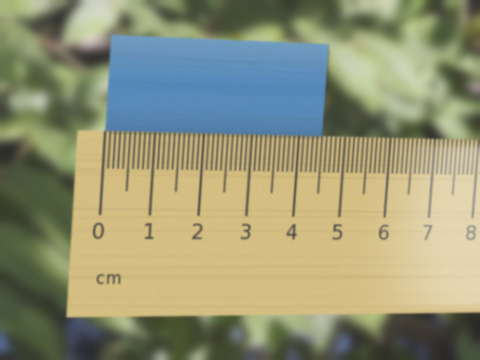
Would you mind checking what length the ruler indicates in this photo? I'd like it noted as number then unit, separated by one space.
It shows 4.5 cm
